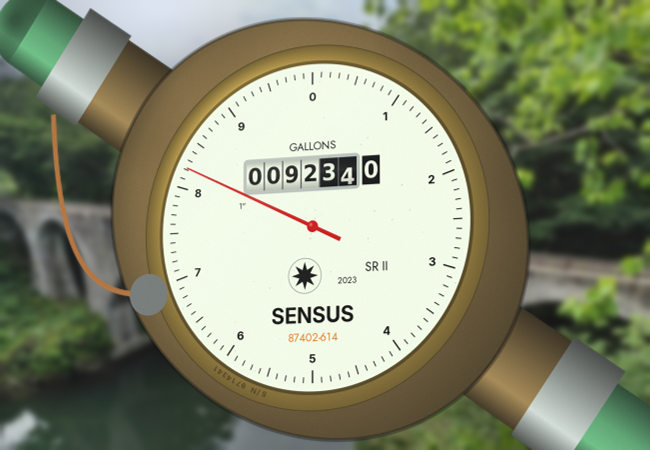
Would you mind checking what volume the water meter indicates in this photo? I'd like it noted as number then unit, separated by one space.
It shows 92338.2 gal
